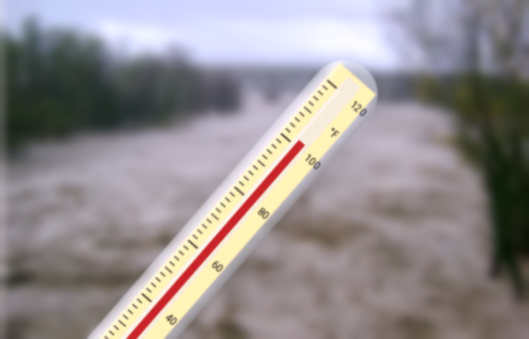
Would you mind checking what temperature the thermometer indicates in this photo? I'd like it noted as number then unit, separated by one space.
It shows 102 °F
